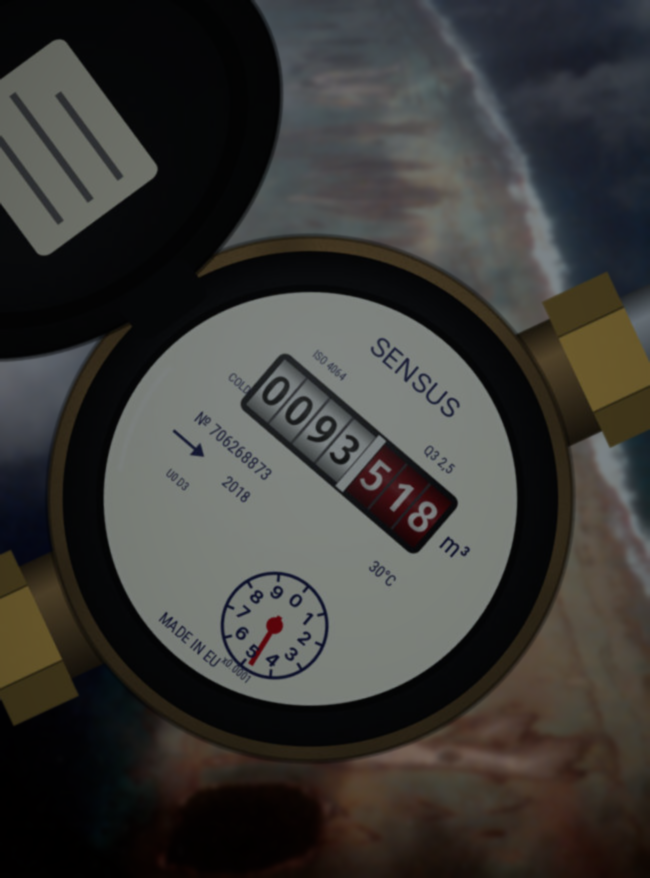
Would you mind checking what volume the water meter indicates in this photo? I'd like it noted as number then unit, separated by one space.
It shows 93.5184 m³
